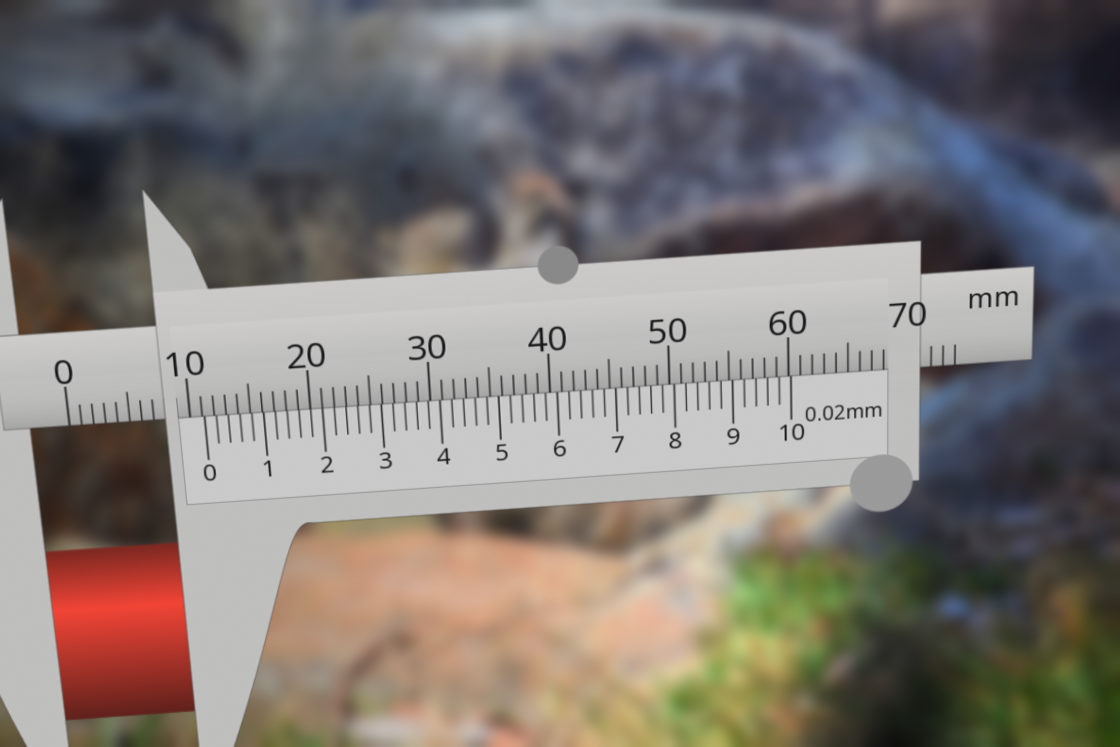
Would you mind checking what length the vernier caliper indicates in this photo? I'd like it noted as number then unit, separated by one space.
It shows 11.2 mm
